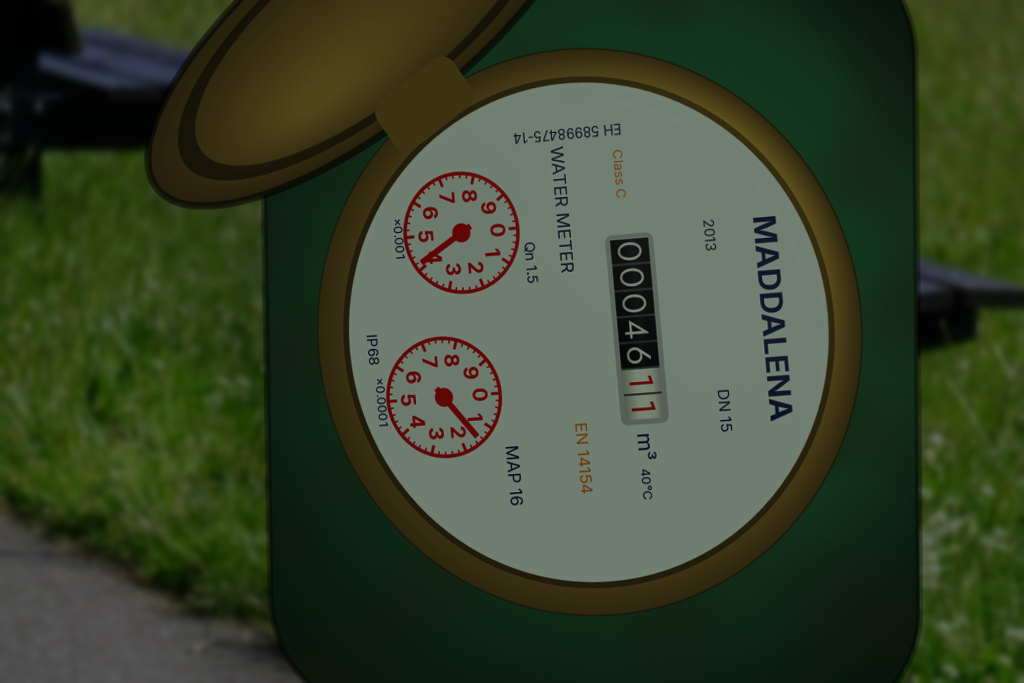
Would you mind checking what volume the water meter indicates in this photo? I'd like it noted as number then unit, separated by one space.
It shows 46.1141 m³
